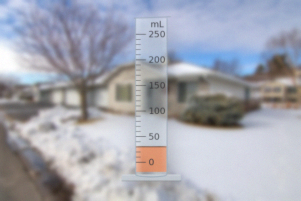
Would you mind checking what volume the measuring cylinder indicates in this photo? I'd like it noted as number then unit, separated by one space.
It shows 30 mL
